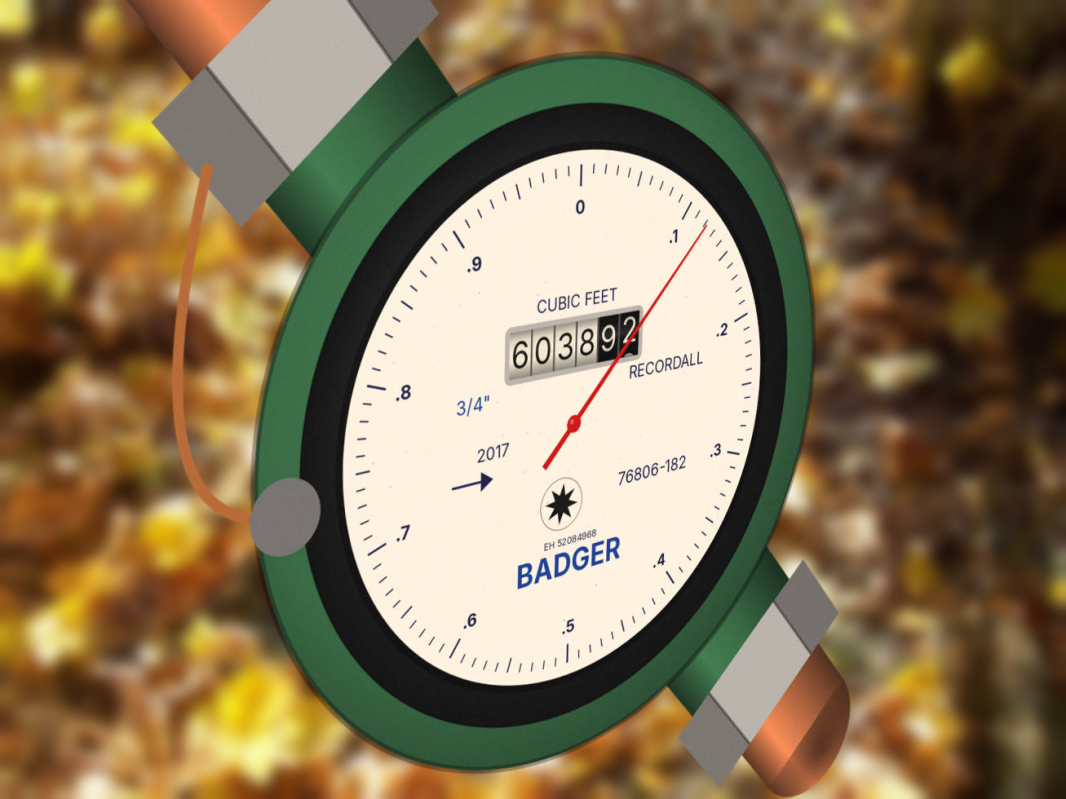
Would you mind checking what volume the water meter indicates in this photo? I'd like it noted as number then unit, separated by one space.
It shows 603892.12 ft³
